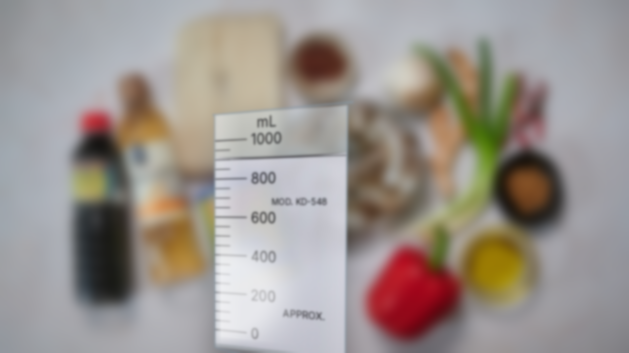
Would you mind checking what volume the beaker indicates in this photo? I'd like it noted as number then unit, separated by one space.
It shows 900 mL
